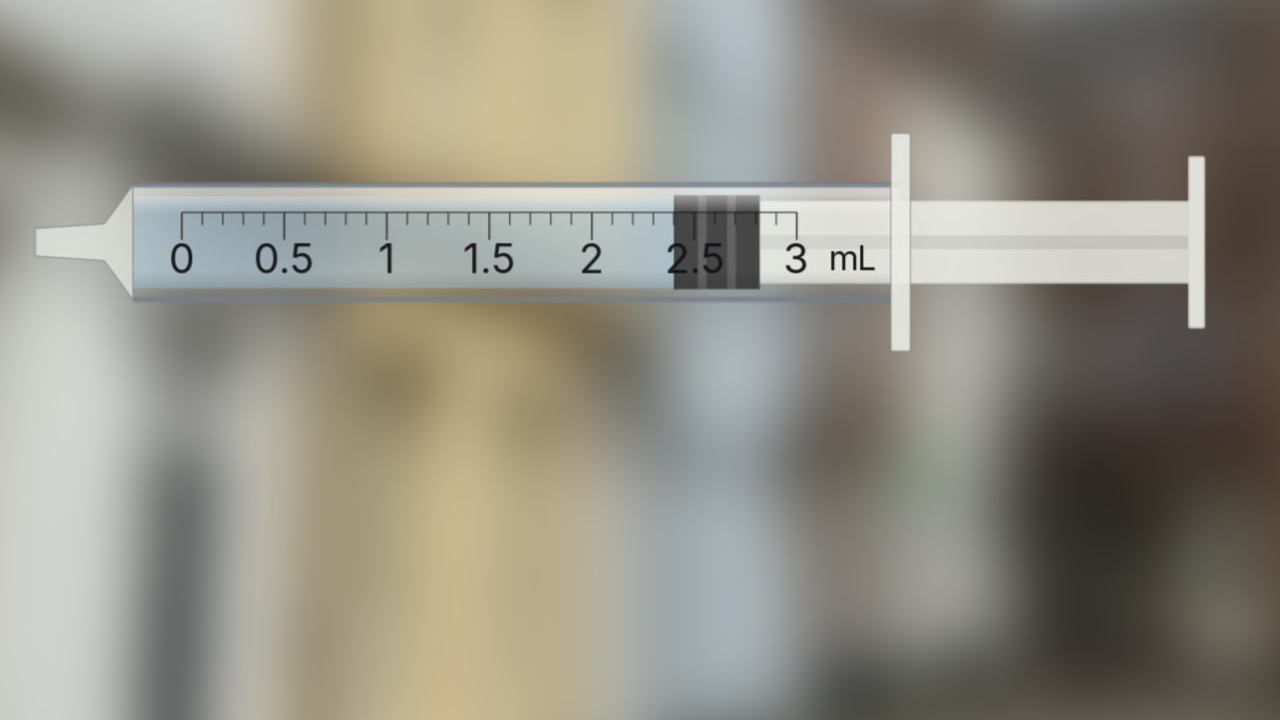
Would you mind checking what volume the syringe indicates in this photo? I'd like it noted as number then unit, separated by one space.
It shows 2.4 mL
